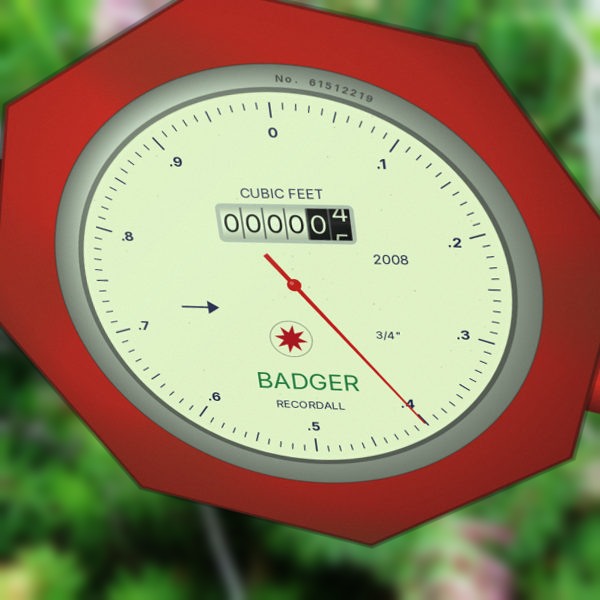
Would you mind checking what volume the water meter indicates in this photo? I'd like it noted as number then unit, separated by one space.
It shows 4.40 ft³
